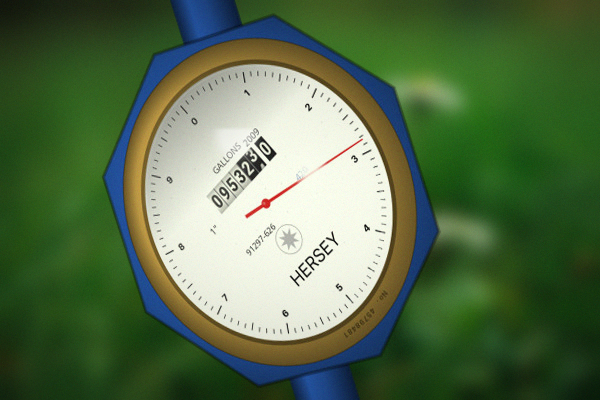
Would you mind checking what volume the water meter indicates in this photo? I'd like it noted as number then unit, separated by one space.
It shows 953232.8 gal
